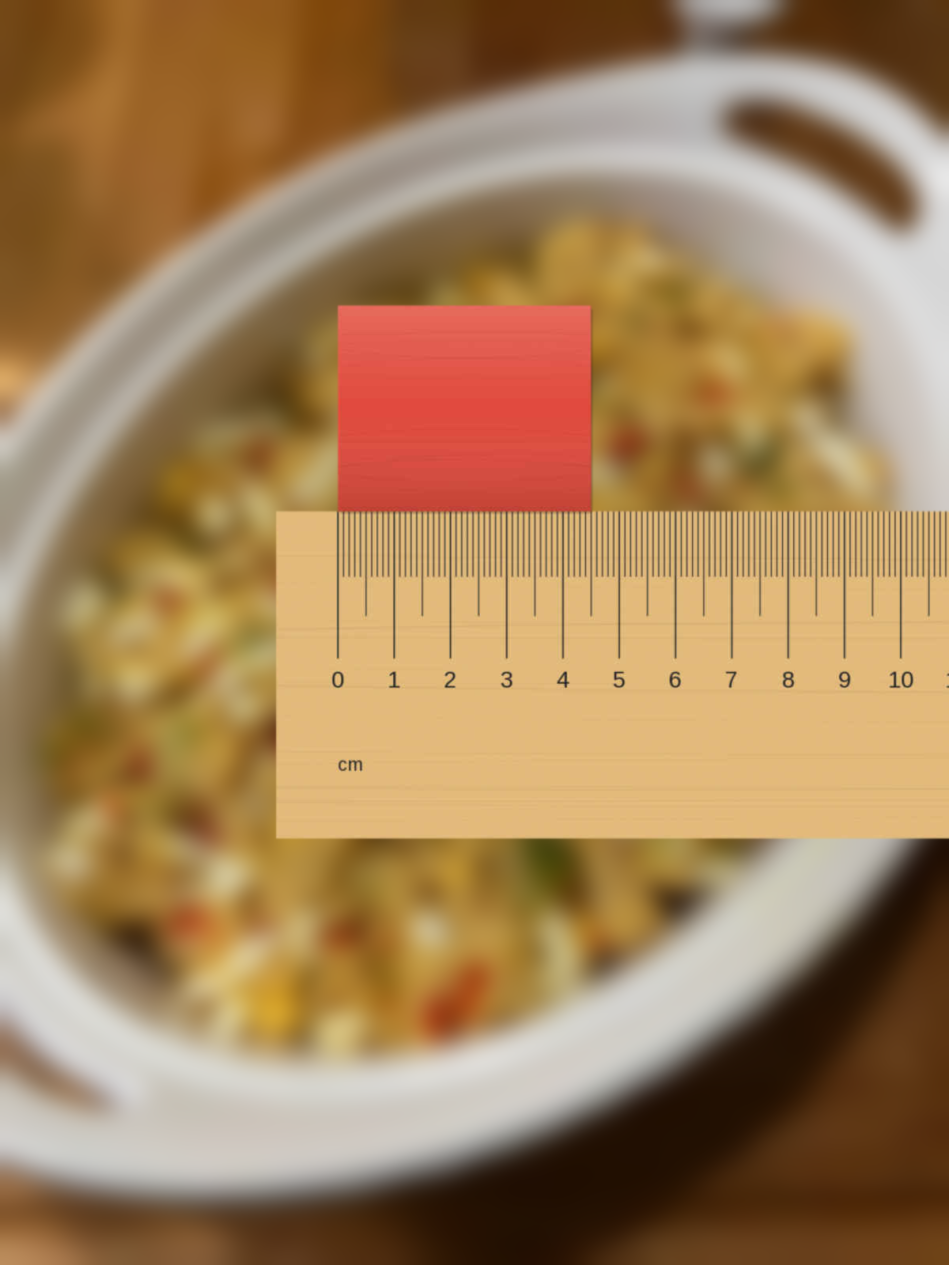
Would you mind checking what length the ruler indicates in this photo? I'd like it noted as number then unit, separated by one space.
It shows 4.5 cm
